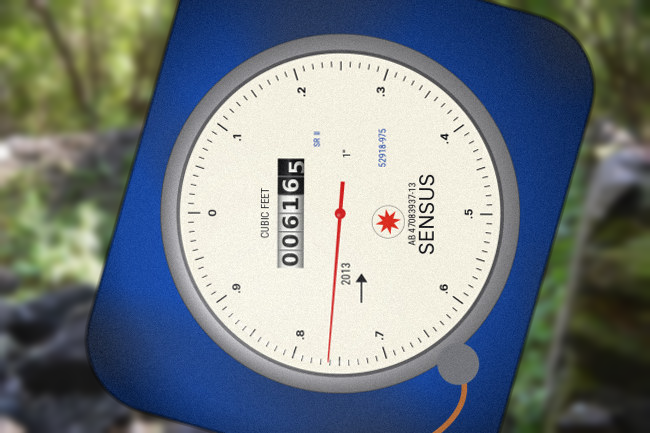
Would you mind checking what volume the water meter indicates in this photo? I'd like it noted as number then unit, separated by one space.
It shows 6164.76 ft³
